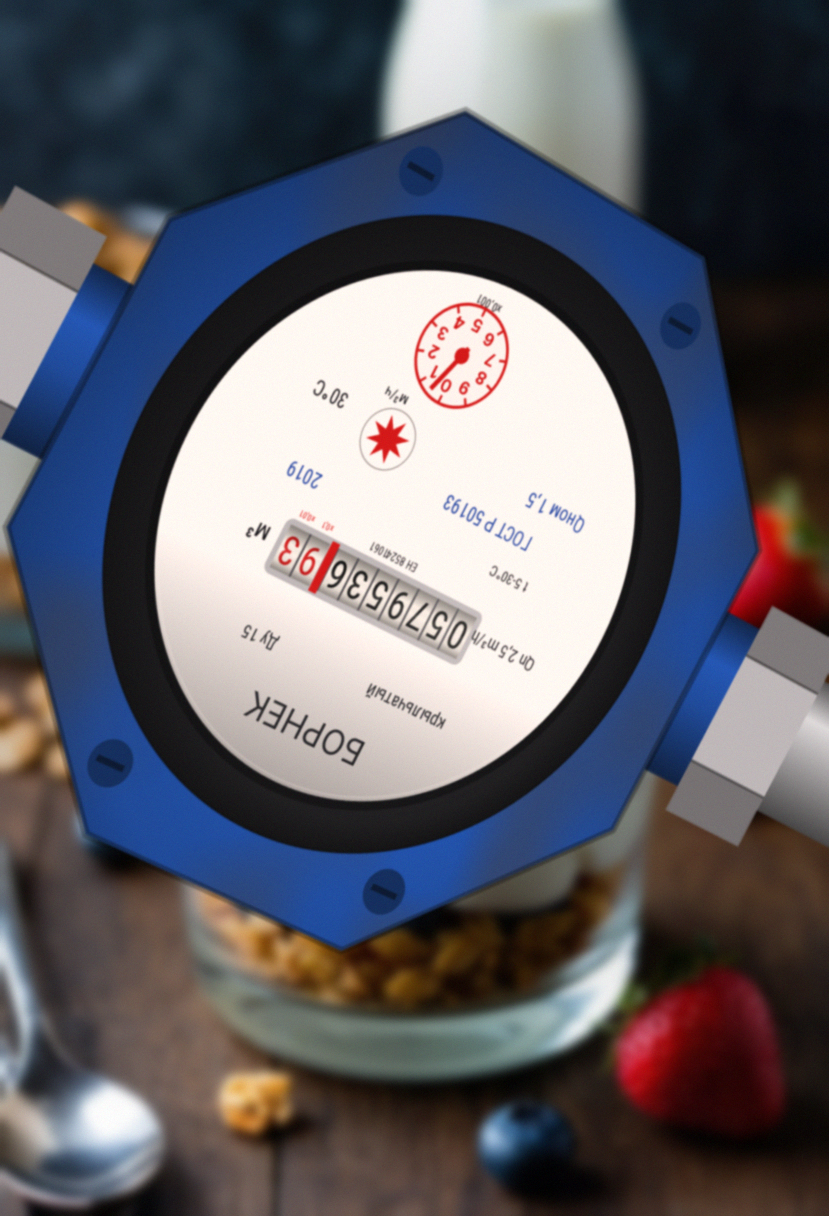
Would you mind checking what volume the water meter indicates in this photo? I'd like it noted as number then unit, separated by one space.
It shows 579536.930 m³
